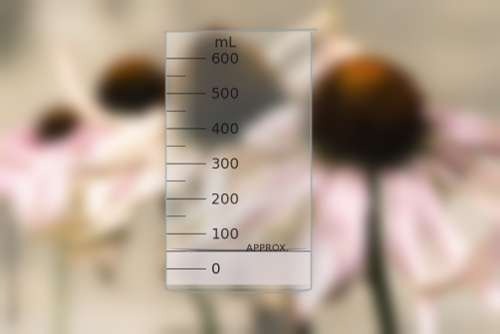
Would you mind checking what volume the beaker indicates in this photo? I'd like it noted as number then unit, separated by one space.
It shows 50 mL
